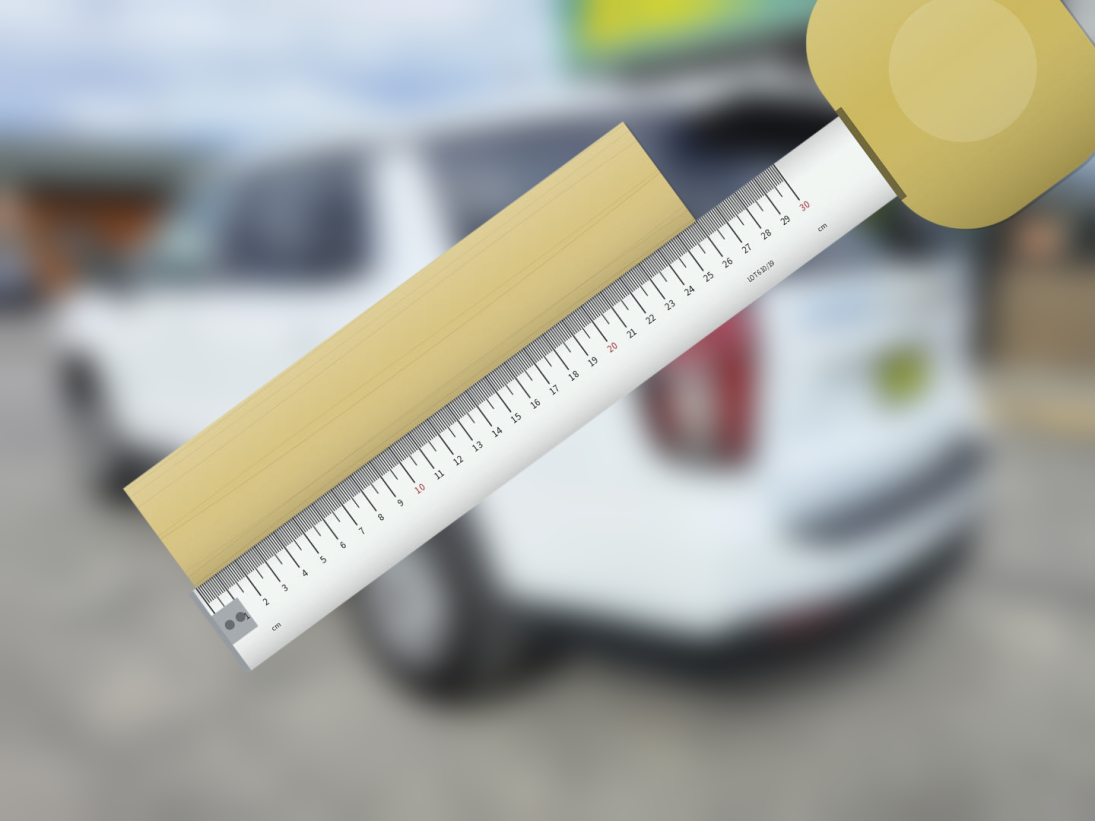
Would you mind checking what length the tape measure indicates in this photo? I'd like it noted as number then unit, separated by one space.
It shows 26 cm
